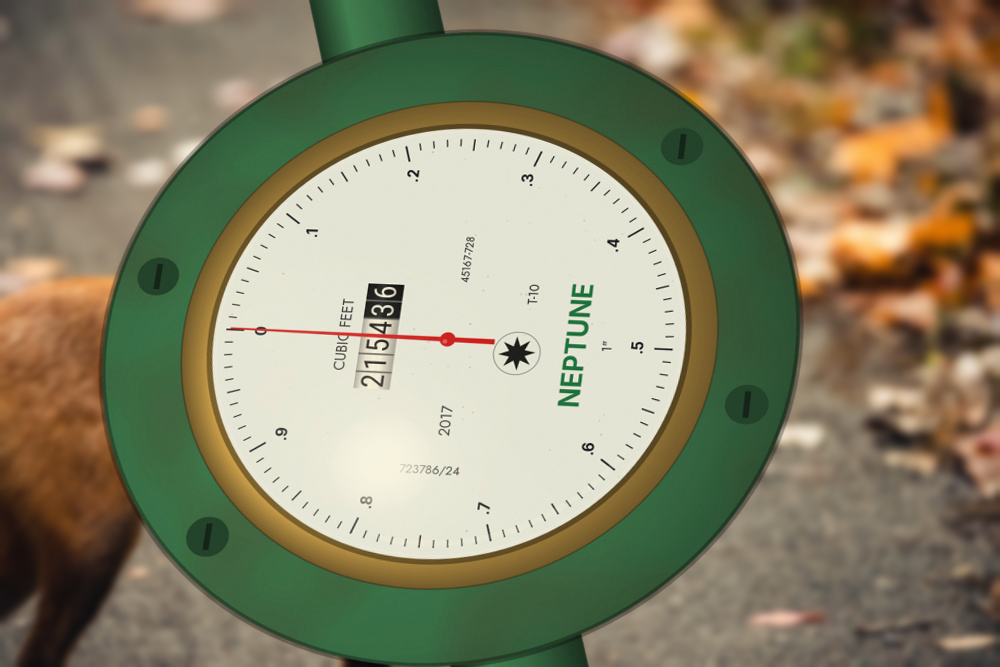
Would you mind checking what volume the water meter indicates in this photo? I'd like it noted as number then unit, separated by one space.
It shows 215436.00 ft³
